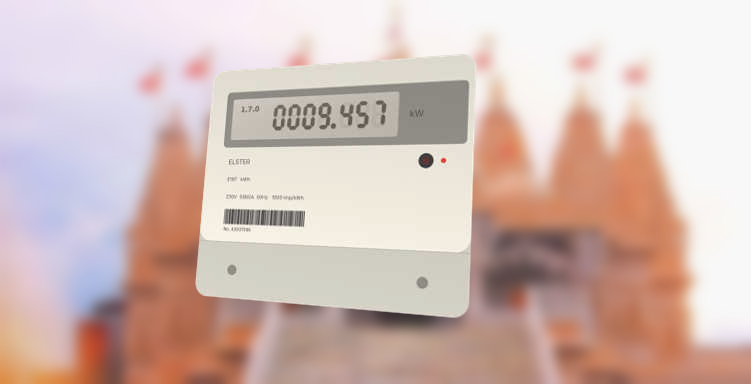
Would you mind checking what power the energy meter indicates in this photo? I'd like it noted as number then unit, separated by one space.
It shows 9.457 kW
